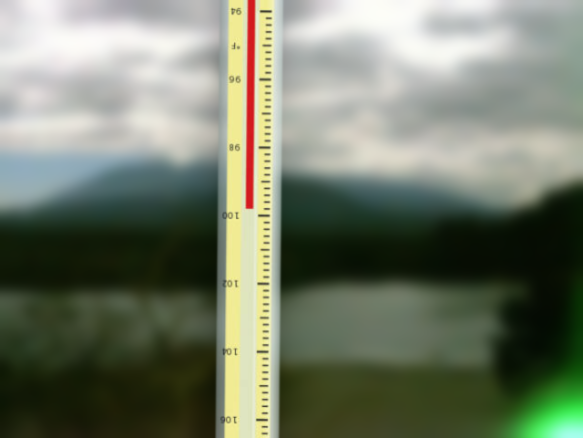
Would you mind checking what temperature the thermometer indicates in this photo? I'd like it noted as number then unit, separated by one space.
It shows 99.8 °F
